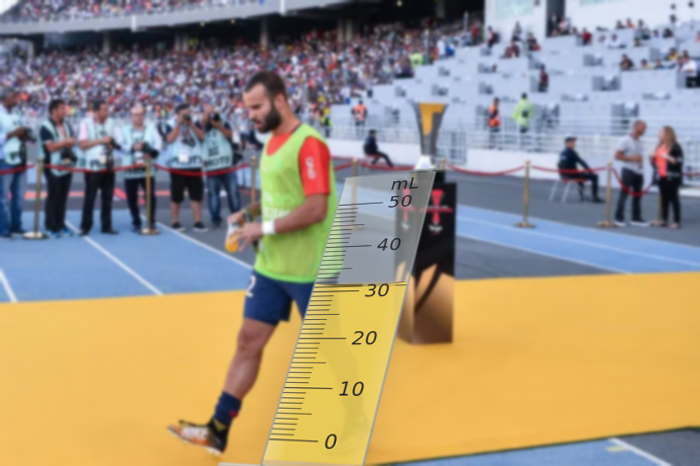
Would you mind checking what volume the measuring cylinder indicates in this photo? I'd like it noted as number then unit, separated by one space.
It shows 31 mL
